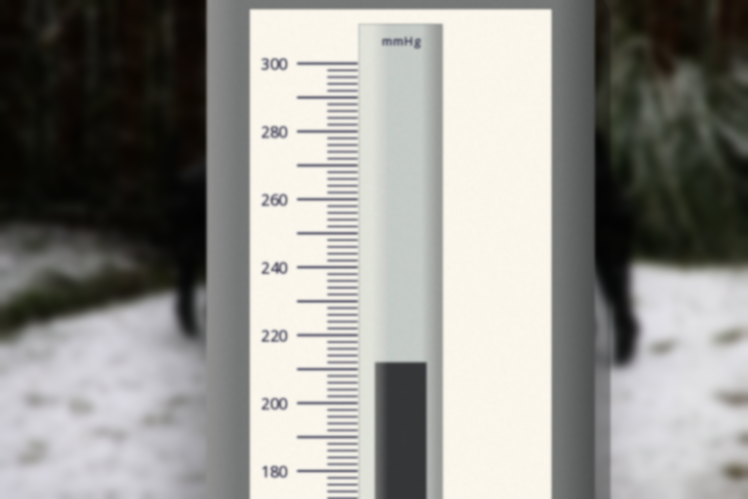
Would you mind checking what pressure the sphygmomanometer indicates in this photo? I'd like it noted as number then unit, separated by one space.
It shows 212 mmHg
